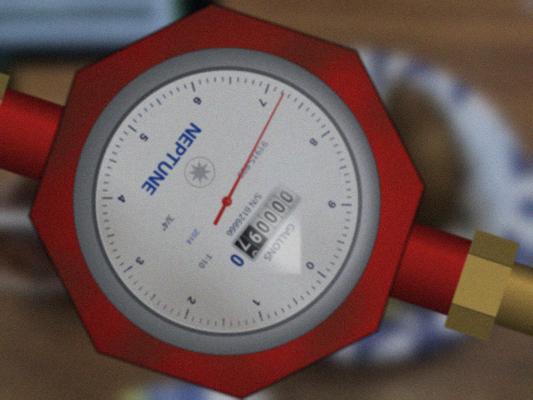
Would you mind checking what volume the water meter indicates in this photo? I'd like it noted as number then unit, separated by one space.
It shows 967.2 gal
